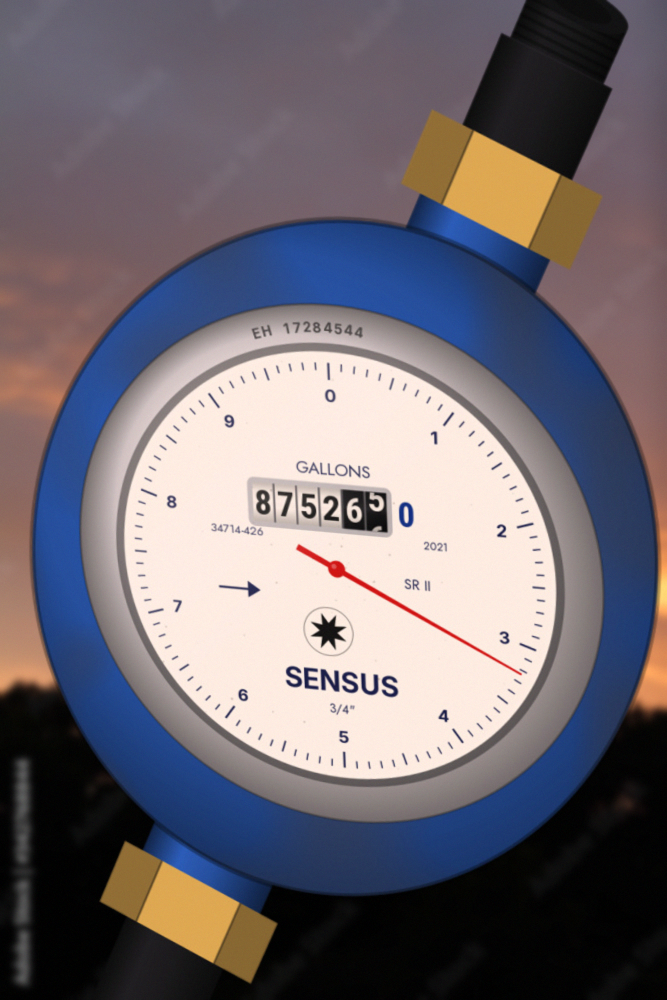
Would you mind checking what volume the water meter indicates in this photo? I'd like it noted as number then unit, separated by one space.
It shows 8752653.2 gal
